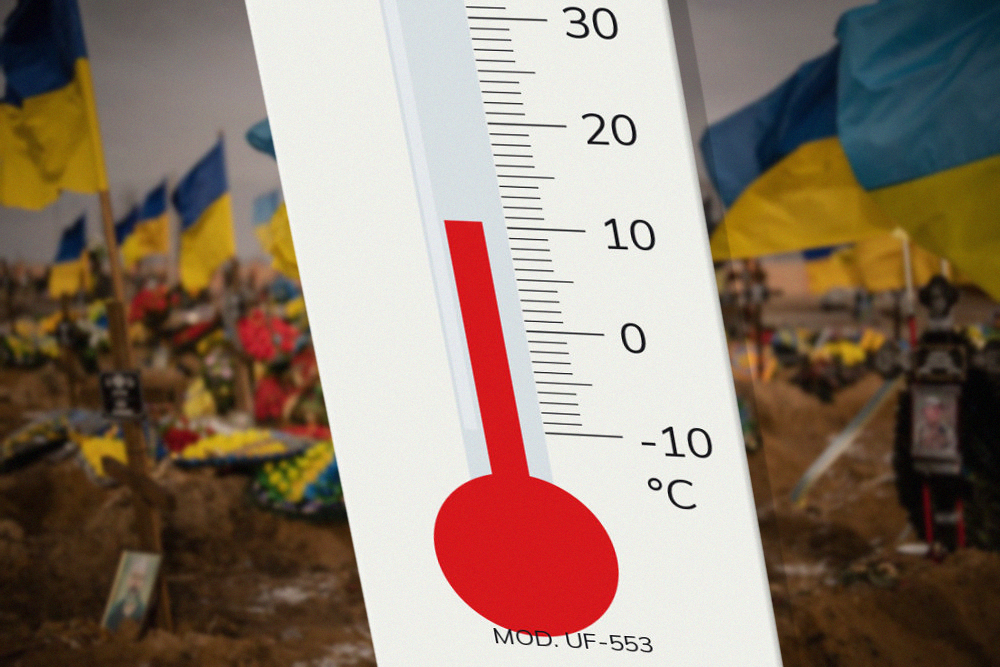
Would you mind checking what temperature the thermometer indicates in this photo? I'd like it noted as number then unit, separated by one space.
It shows 10.5 °C
